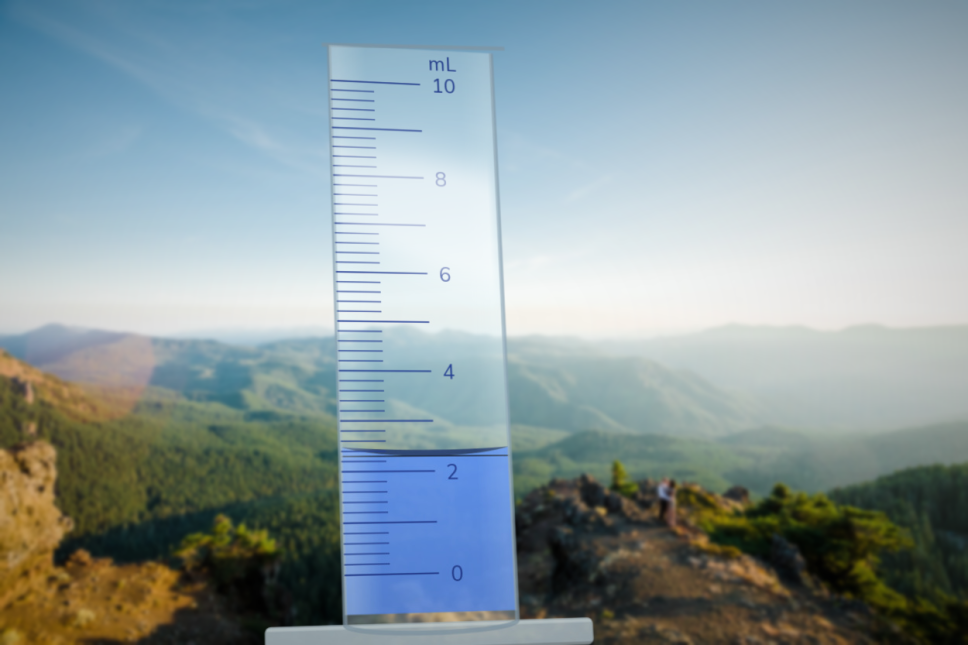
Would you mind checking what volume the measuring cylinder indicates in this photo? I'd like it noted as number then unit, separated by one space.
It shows 2.3 mL
